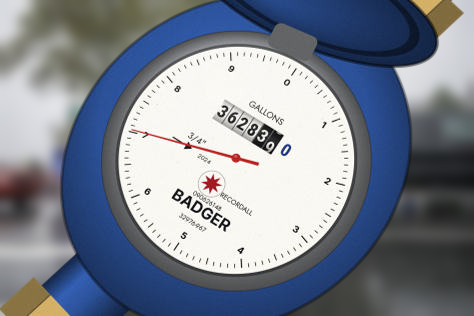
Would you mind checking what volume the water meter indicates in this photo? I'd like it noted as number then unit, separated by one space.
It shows 3628387.0 gal
